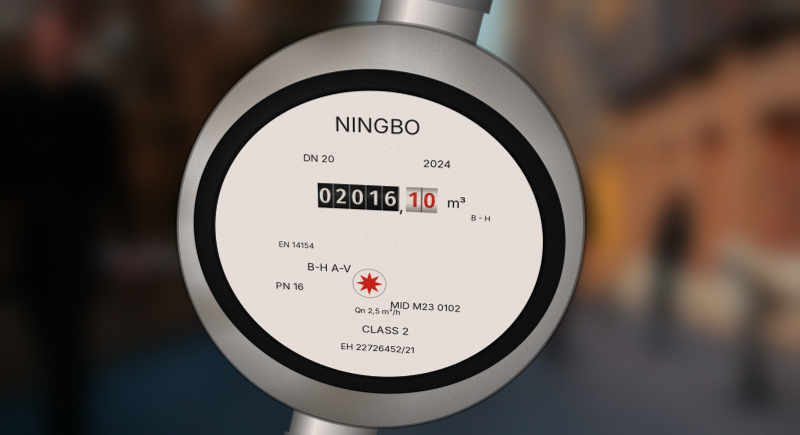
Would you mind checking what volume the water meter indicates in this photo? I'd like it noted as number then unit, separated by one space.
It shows 2016.10 m³
